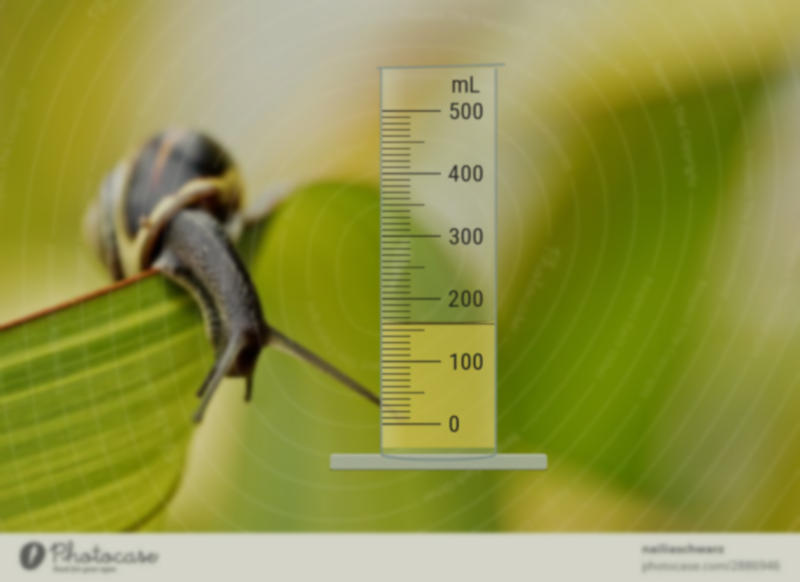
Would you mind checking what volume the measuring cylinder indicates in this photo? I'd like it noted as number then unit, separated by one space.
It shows 160 mL
